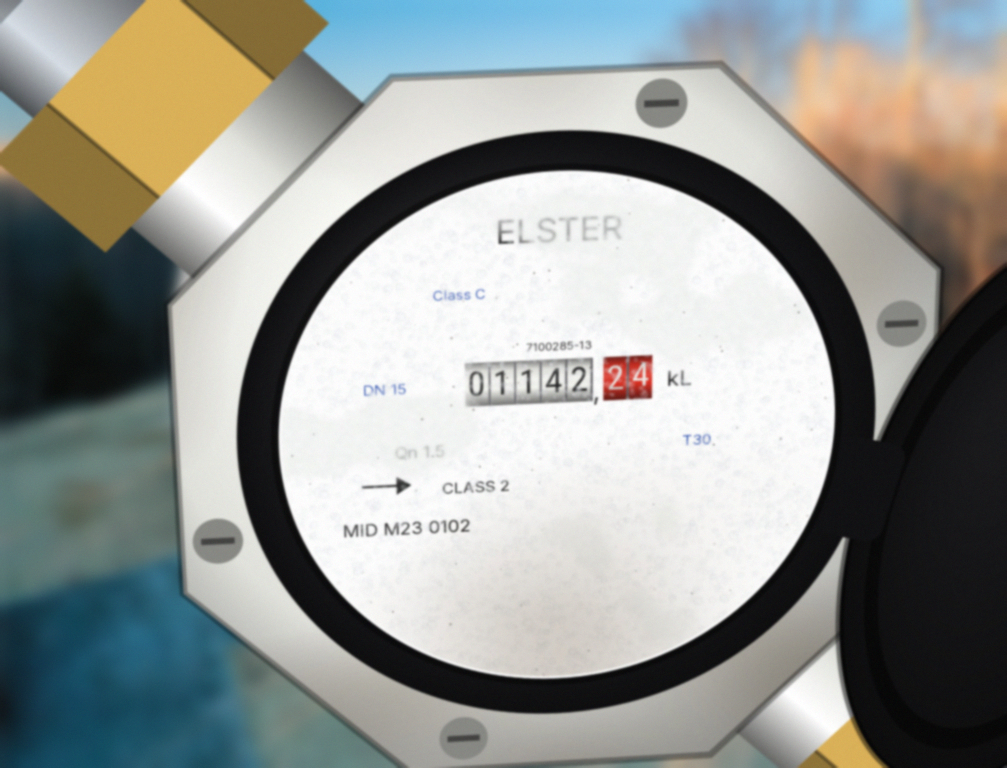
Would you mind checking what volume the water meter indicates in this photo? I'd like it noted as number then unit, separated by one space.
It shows 1142.24 kL
